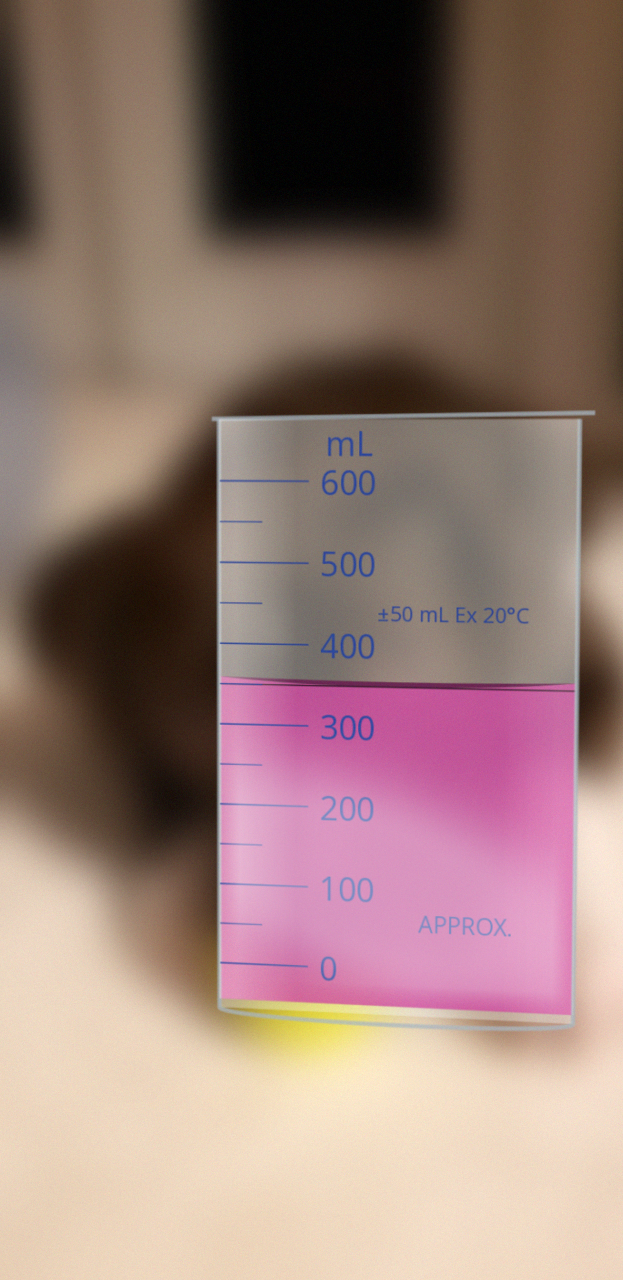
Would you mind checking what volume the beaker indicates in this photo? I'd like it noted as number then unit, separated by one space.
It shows 350 mL
